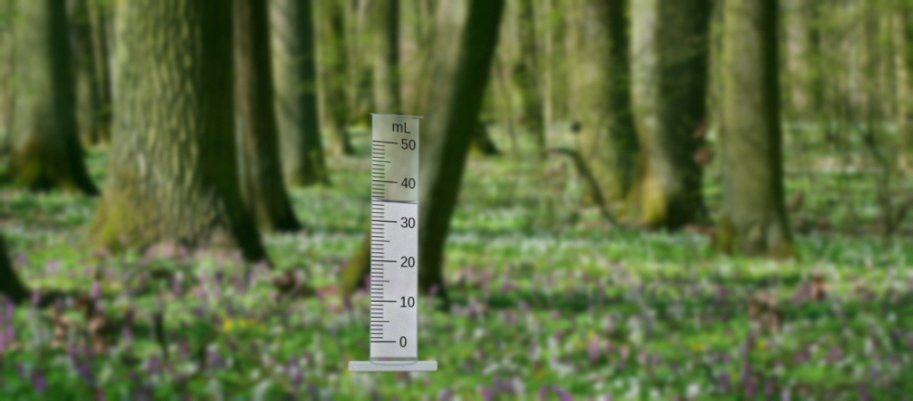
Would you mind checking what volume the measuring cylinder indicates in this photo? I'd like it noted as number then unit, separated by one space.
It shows 35 mL
